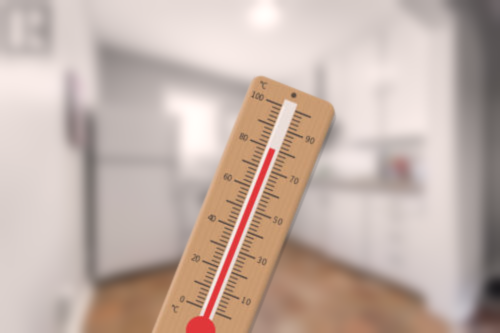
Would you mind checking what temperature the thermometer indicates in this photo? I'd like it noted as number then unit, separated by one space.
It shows 80 °C
